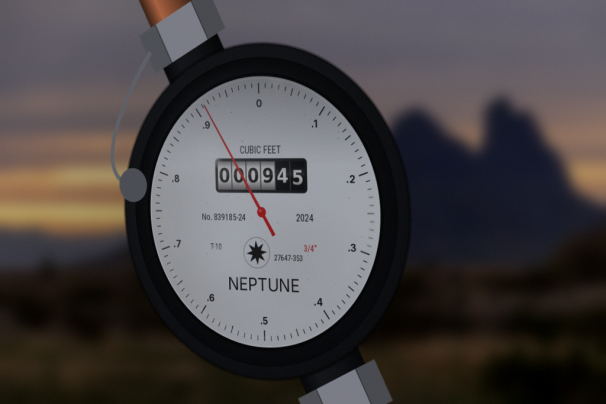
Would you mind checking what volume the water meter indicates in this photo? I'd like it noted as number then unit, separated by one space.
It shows 944.91 ft³
